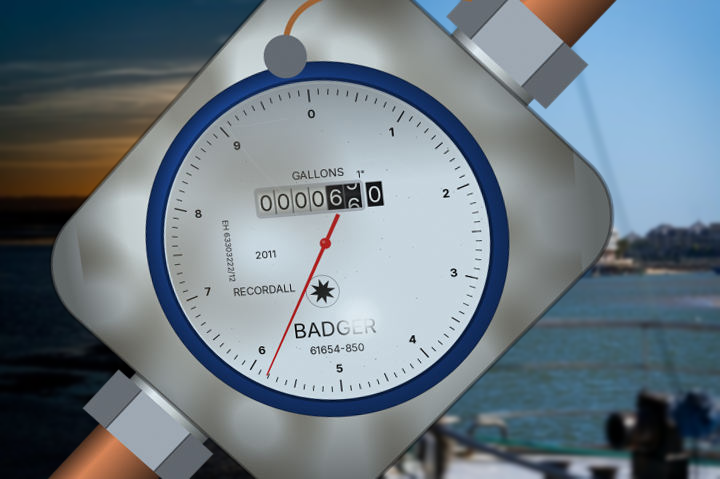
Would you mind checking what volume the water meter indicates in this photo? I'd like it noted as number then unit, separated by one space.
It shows 655.8 gal
